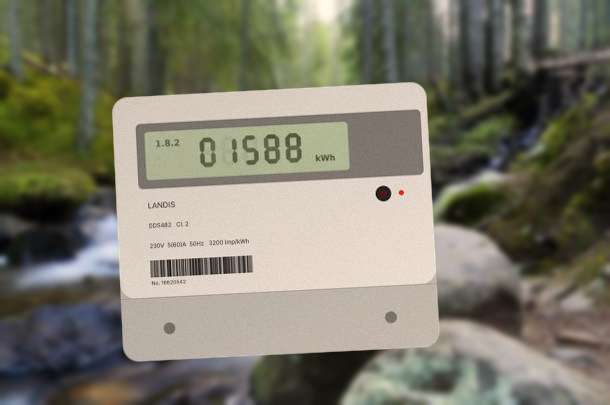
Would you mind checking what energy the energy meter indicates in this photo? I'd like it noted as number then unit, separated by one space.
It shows 1588 kWh
